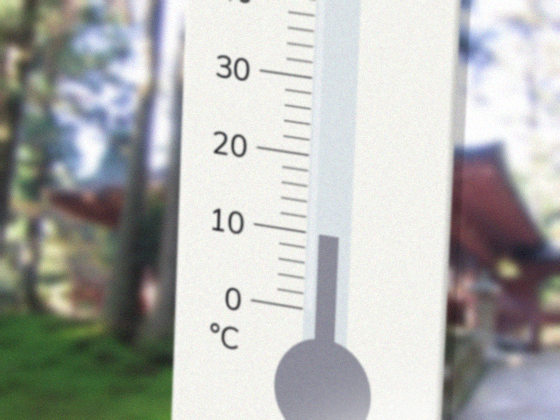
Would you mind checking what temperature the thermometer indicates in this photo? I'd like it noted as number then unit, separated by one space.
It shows 10 °C
